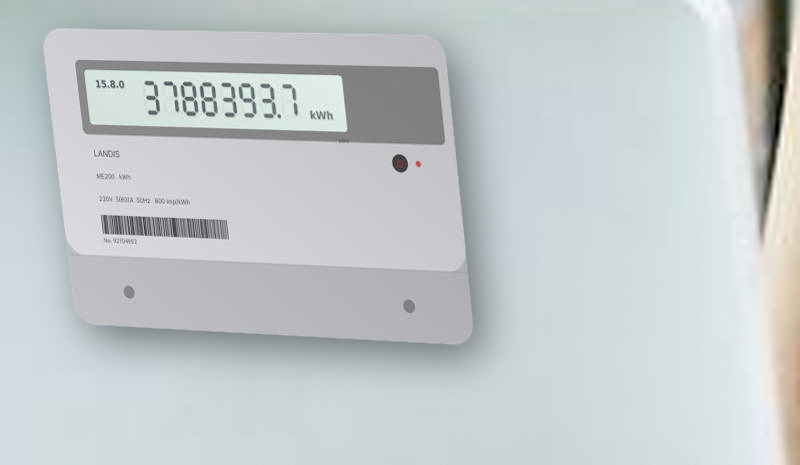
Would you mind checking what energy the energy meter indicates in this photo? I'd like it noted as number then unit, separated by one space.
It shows 3788393.7 kWh
